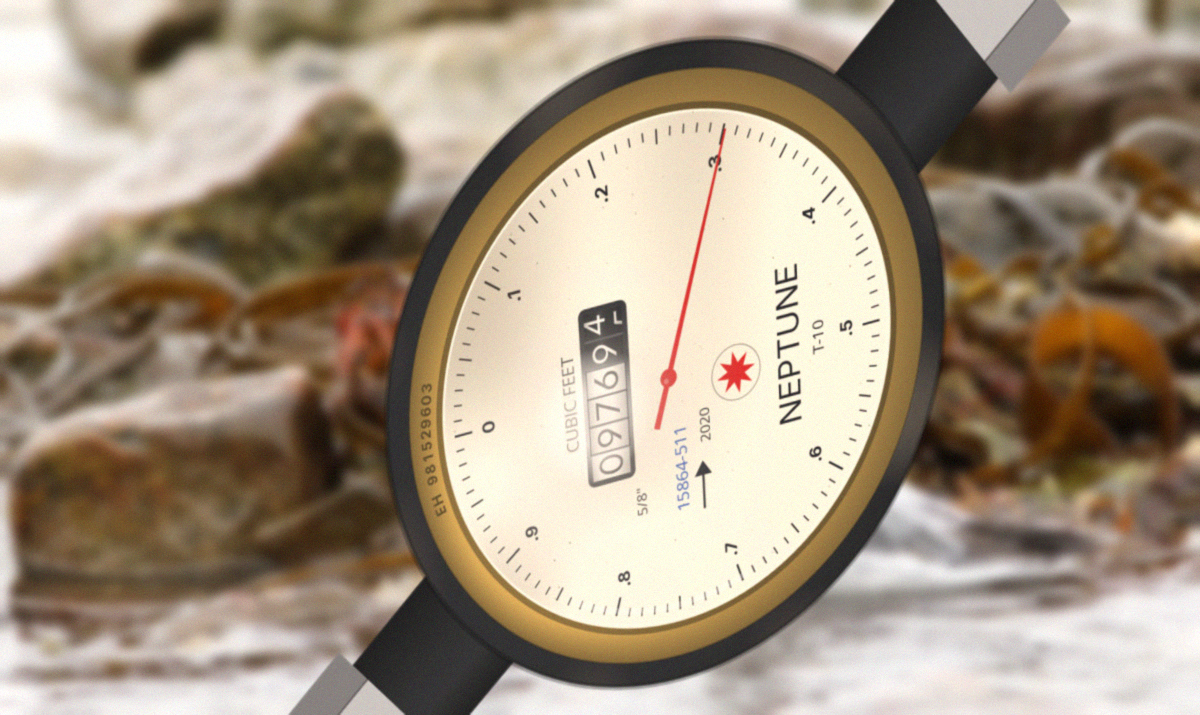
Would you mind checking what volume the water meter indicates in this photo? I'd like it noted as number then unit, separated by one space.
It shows 97694.30 ft³
